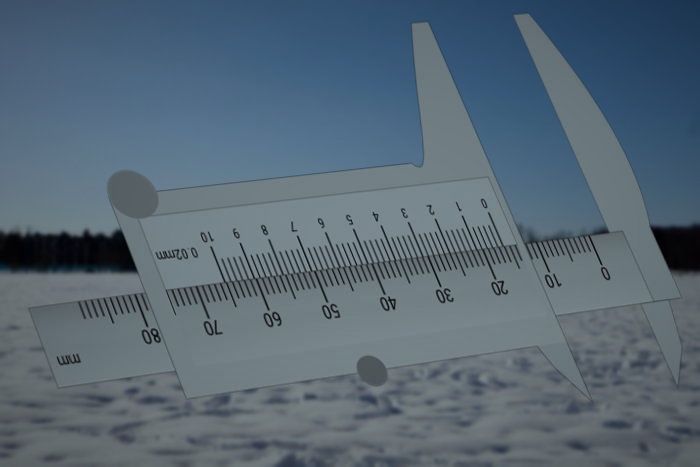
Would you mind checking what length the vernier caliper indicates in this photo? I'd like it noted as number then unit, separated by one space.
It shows 16.2 mm
